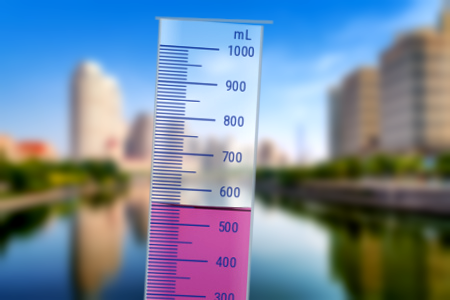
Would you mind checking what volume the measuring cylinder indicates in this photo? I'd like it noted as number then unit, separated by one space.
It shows 550 mL
